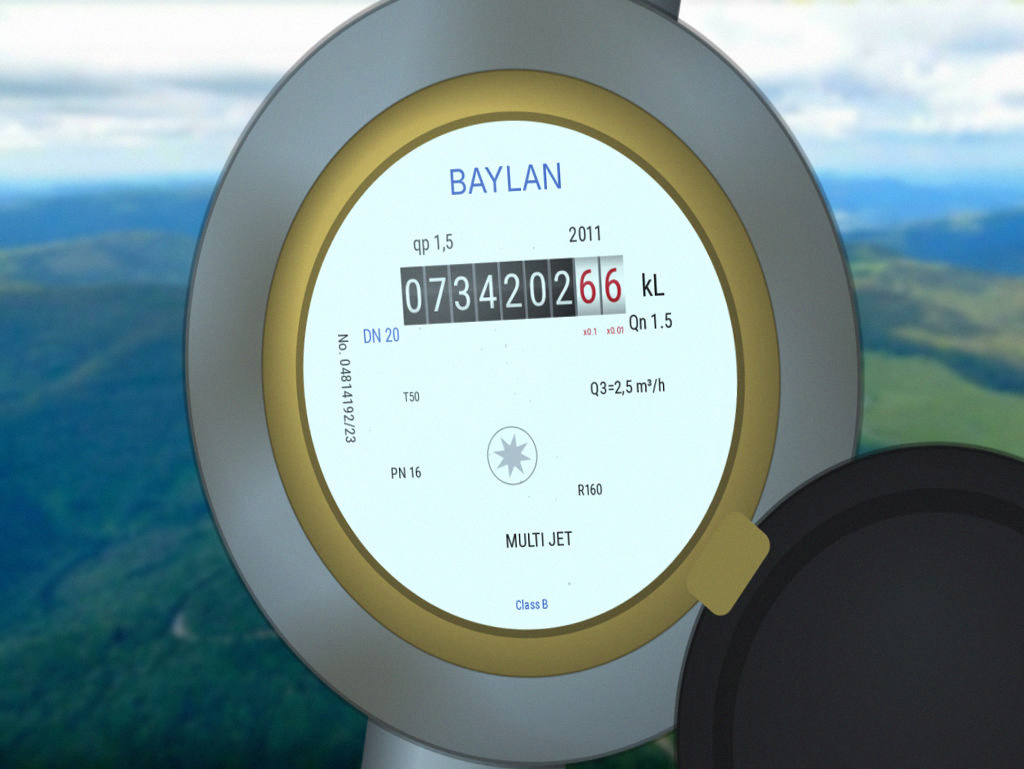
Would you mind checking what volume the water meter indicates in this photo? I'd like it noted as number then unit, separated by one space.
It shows 734202.66 kL
